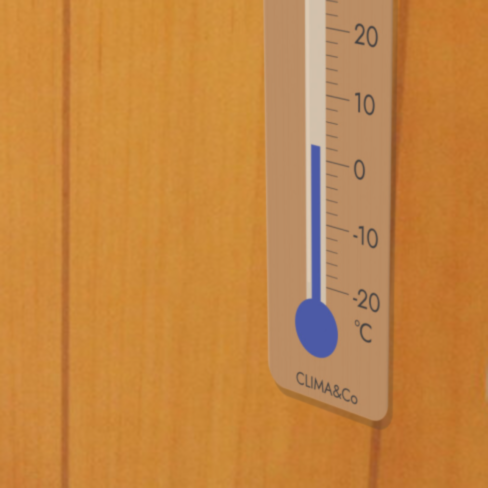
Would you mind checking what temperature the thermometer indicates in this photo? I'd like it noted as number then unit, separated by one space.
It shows 2 °C
